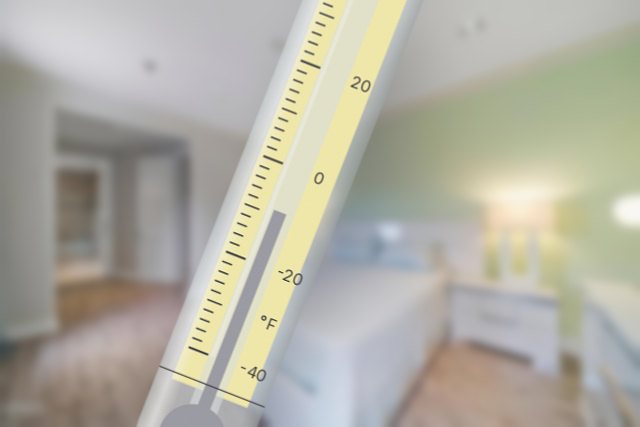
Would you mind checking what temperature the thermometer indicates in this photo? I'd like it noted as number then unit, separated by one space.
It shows -9 °F
